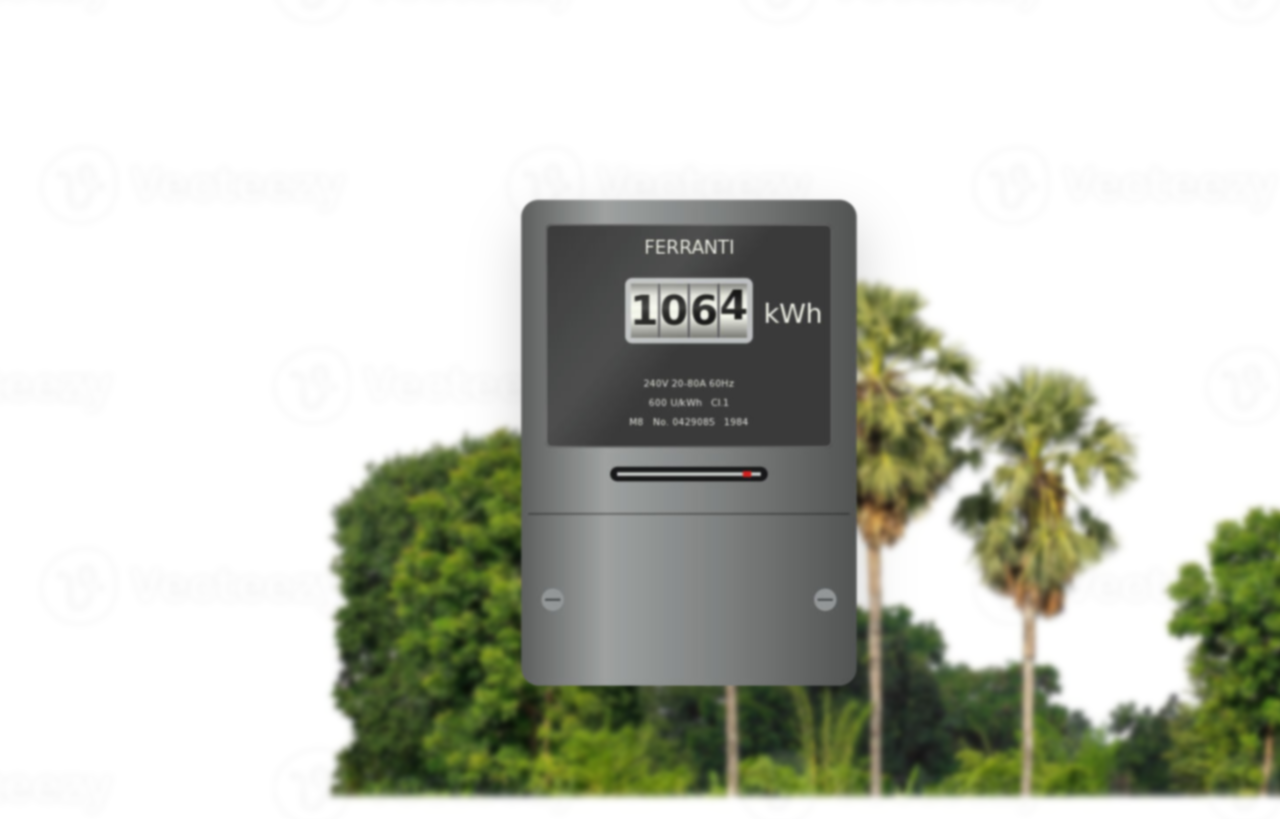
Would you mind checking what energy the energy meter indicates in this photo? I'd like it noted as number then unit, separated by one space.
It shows 1064 kWh
